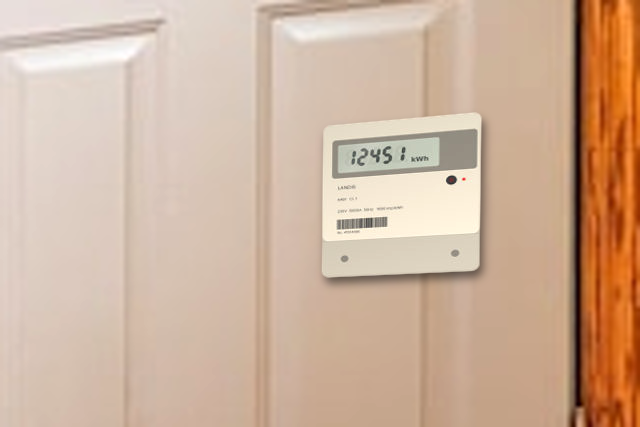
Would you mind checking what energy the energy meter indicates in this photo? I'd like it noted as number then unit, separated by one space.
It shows 12451 kWh
